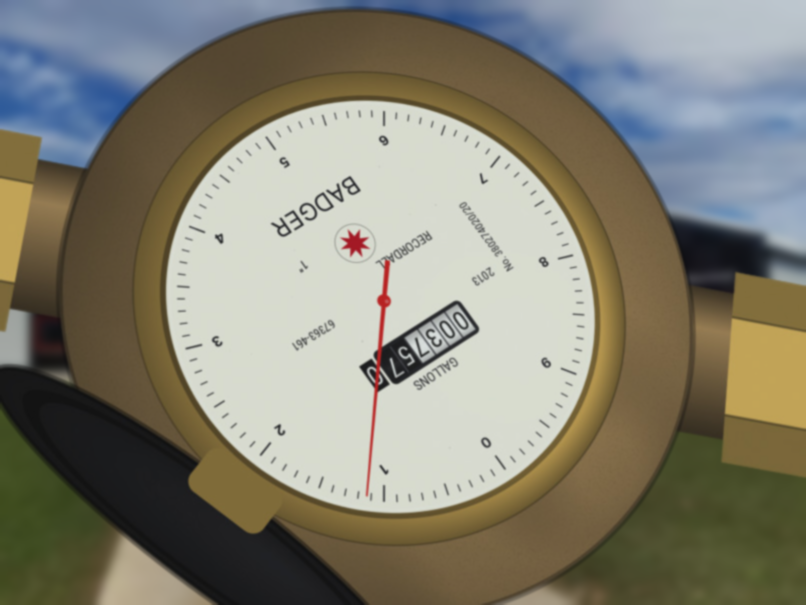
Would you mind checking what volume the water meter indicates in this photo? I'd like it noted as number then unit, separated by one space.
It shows 37571.1 gal
